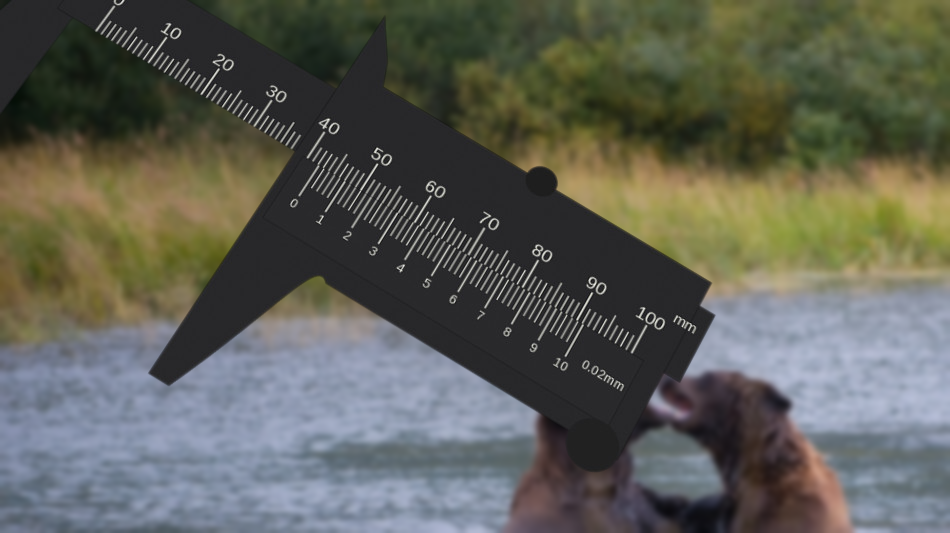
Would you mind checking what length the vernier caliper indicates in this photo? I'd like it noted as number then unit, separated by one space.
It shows 42.2 mm
